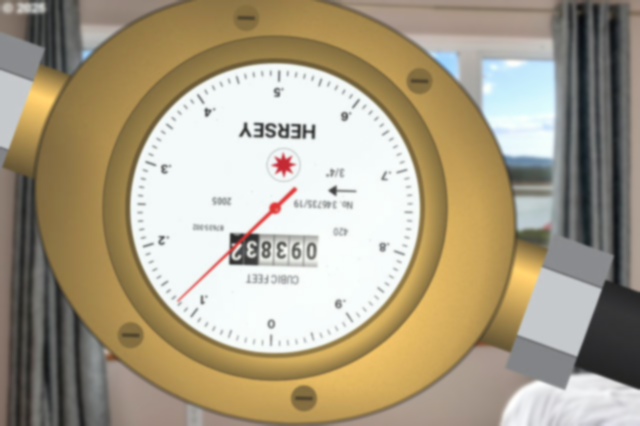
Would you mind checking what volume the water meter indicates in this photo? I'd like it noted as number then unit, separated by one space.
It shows 93832.12 ft³
